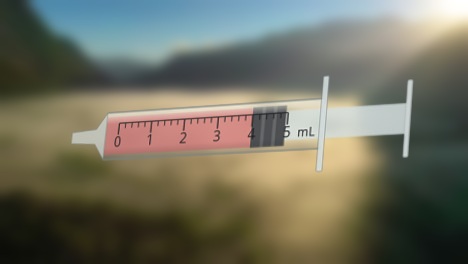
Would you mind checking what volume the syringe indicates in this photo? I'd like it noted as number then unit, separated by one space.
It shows 4 mL
